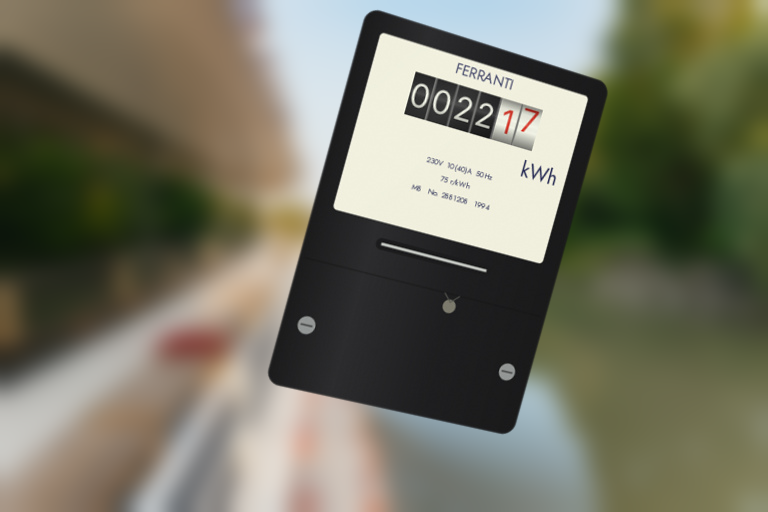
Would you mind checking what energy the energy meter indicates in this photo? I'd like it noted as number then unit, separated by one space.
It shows 22.17 kWh
